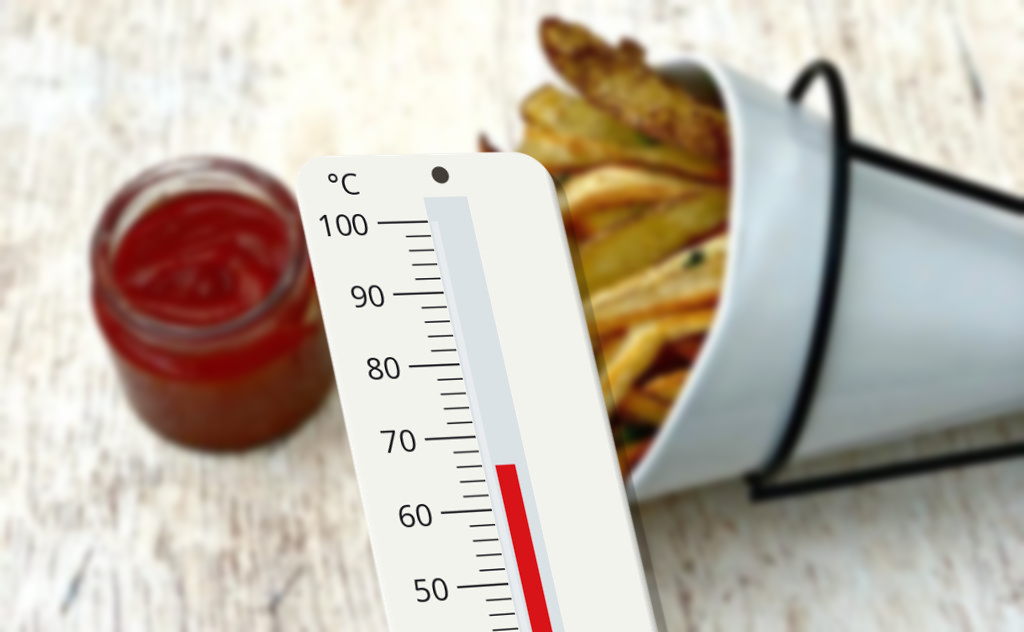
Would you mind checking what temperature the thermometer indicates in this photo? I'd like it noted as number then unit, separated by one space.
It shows 66 °C
